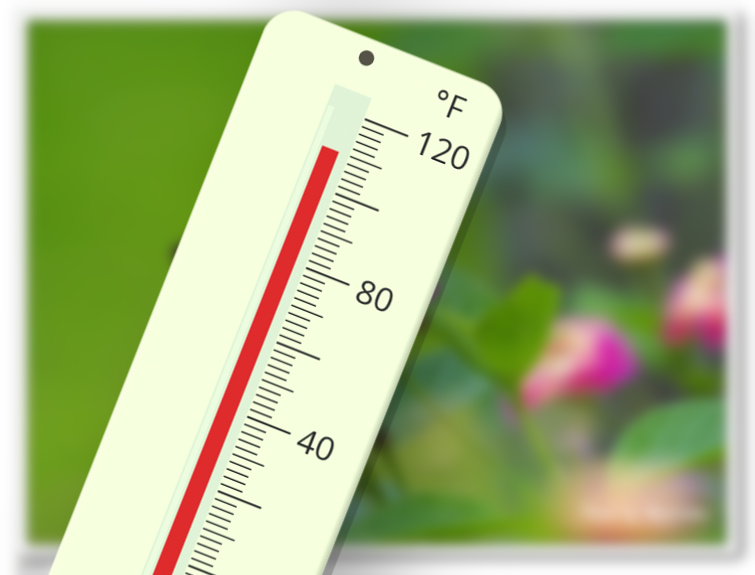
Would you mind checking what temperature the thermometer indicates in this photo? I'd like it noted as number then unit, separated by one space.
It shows 110 °F
